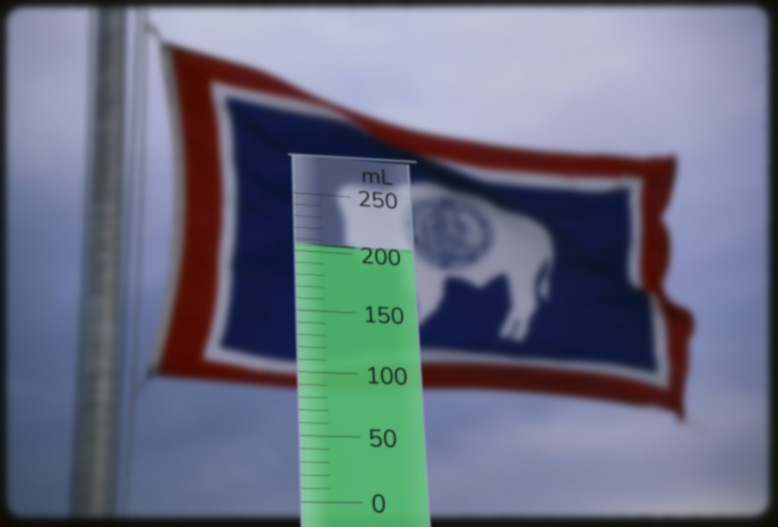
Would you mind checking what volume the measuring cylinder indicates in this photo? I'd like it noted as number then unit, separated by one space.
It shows 205 mL
